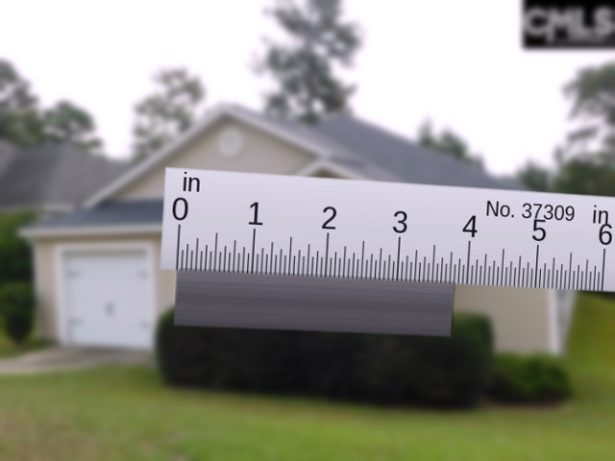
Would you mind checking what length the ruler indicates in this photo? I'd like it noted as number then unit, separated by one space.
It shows 3.8125 in
